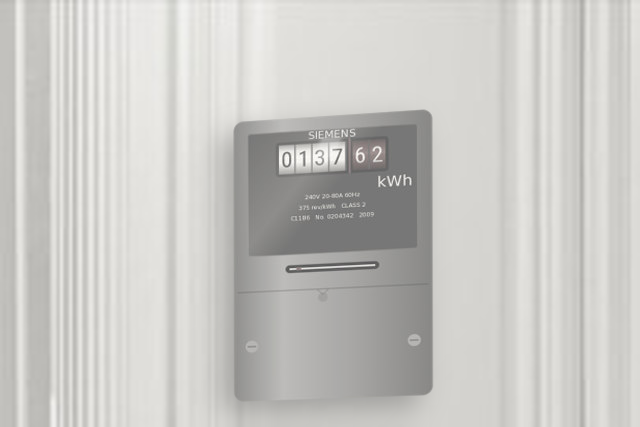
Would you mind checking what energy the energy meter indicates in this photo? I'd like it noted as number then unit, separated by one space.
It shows 137.62 kWh
